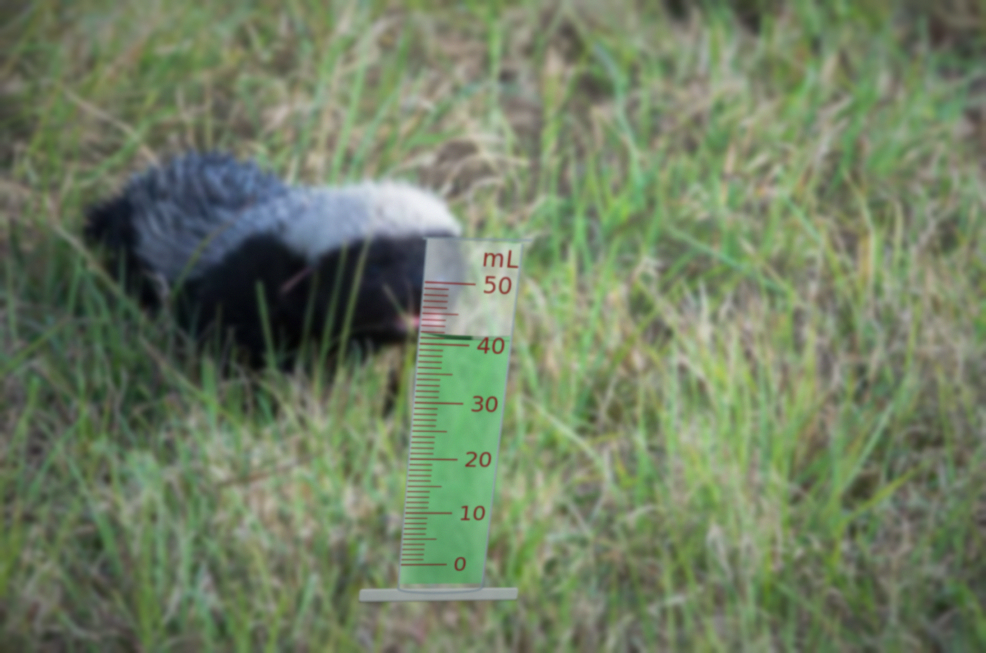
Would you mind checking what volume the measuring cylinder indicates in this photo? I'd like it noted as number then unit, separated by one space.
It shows 41 mL
